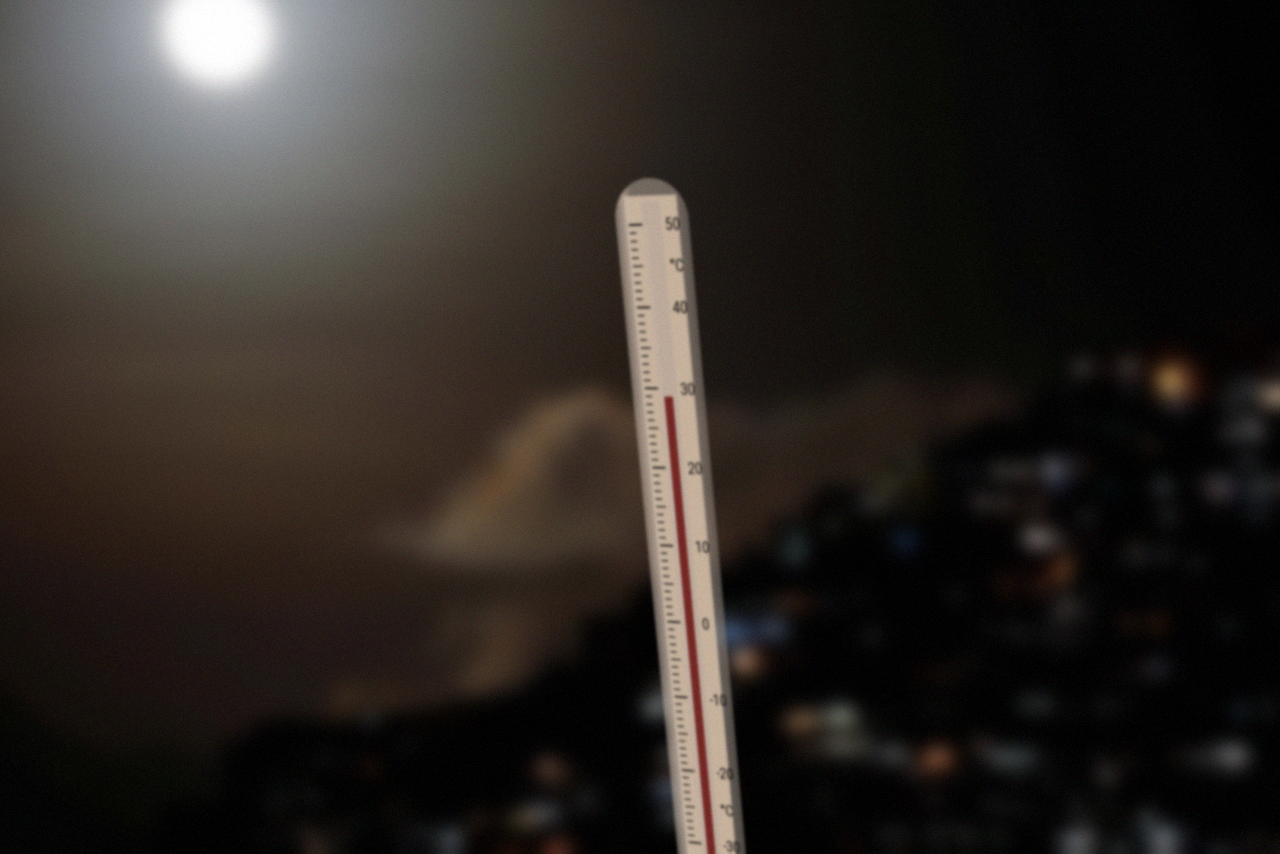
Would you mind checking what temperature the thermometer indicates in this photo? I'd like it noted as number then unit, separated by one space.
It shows 29 °C
